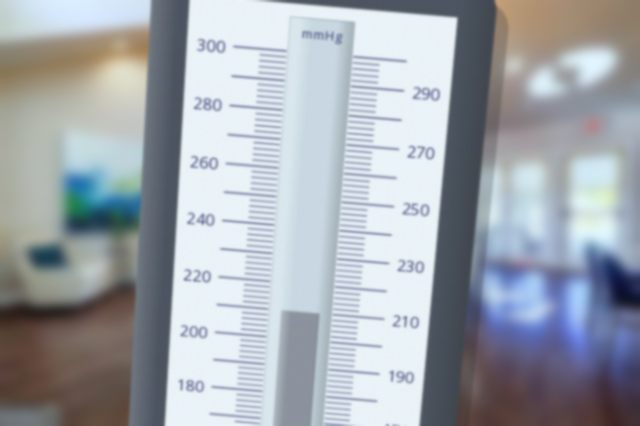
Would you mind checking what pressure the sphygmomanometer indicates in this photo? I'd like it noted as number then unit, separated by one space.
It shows 210 mmHg
